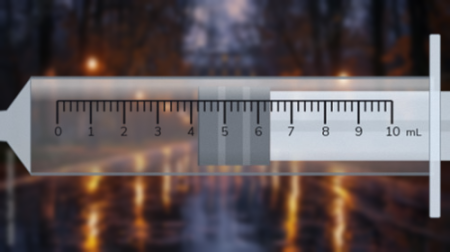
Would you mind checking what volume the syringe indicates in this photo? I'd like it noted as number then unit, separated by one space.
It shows 4.2 mL
